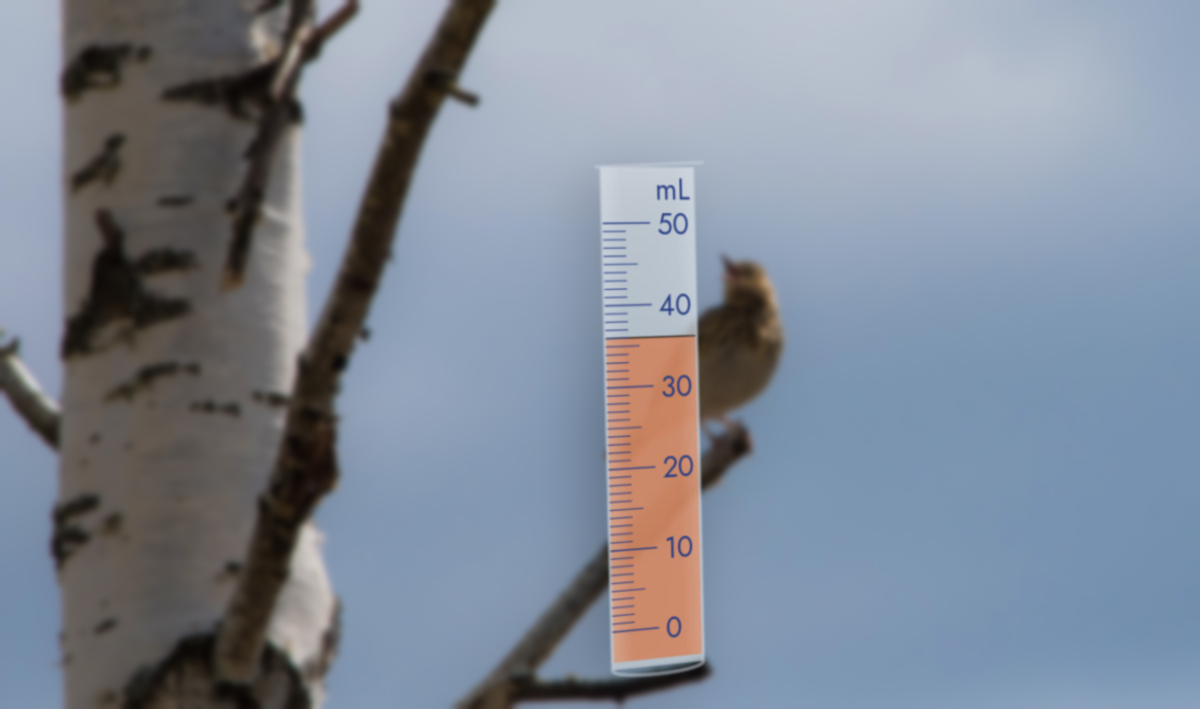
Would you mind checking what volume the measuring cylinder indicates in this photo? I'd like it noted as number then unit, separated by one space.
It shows 36 mL
